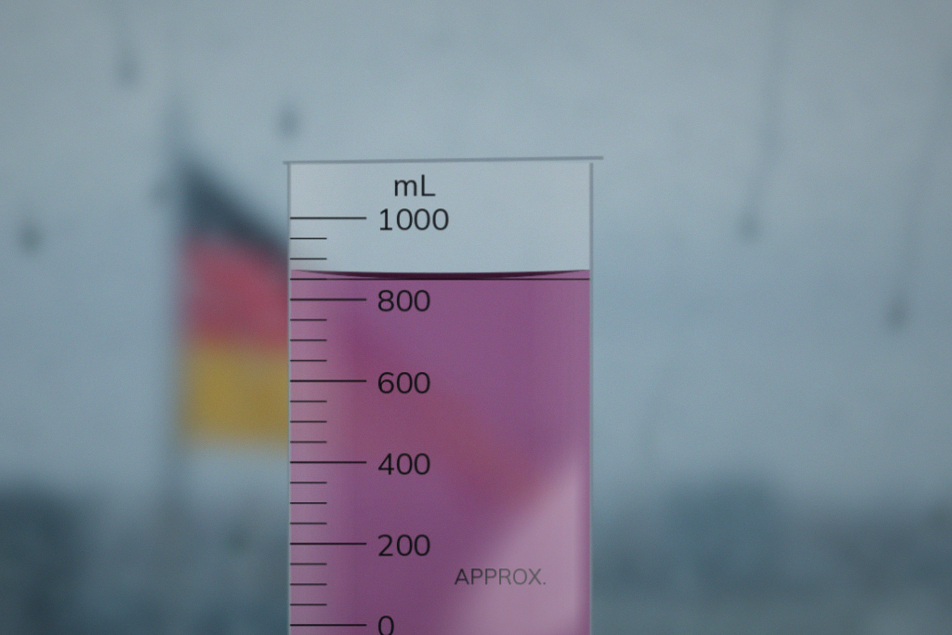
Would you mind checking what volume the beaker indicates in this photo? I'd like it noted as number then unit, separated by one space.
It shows 850 mL
